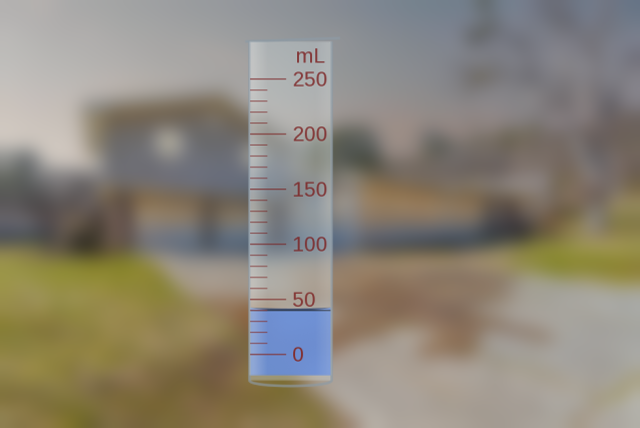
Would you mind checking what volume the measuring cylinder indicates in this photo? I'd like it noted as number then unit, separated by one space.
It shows 40 mL
